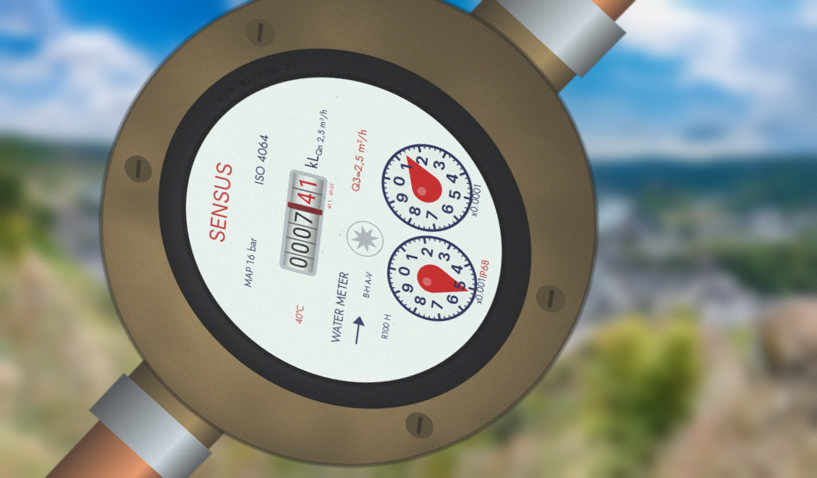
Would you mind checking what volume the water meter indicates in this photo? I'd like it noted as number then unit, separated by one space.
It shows 7.4151 kL
